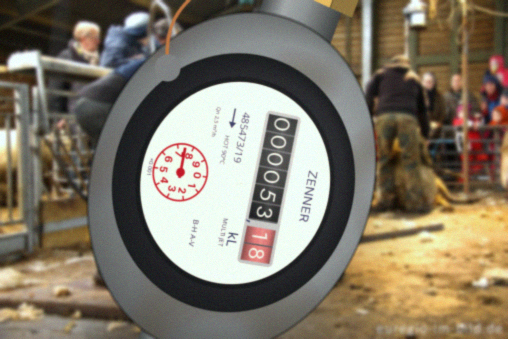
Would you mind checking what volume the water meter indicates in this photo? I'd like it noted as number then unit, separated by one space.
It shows 53.187 kL
